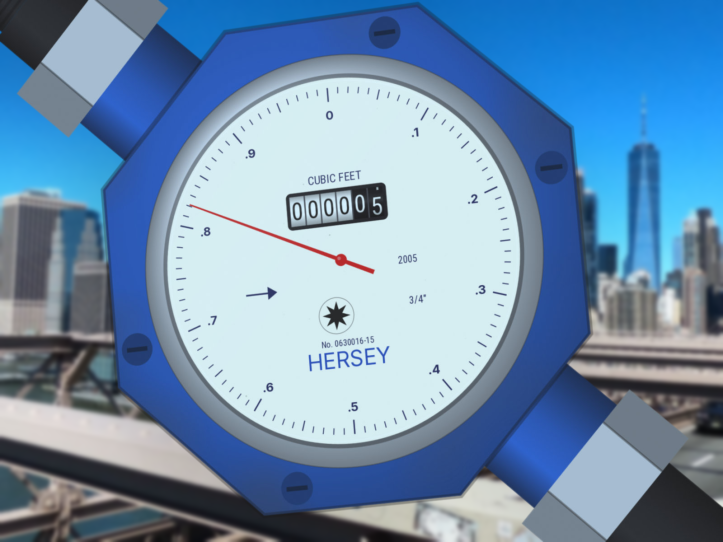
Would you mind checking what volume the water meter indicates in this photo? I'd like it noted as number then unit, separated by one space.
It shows 4.82 ft³
